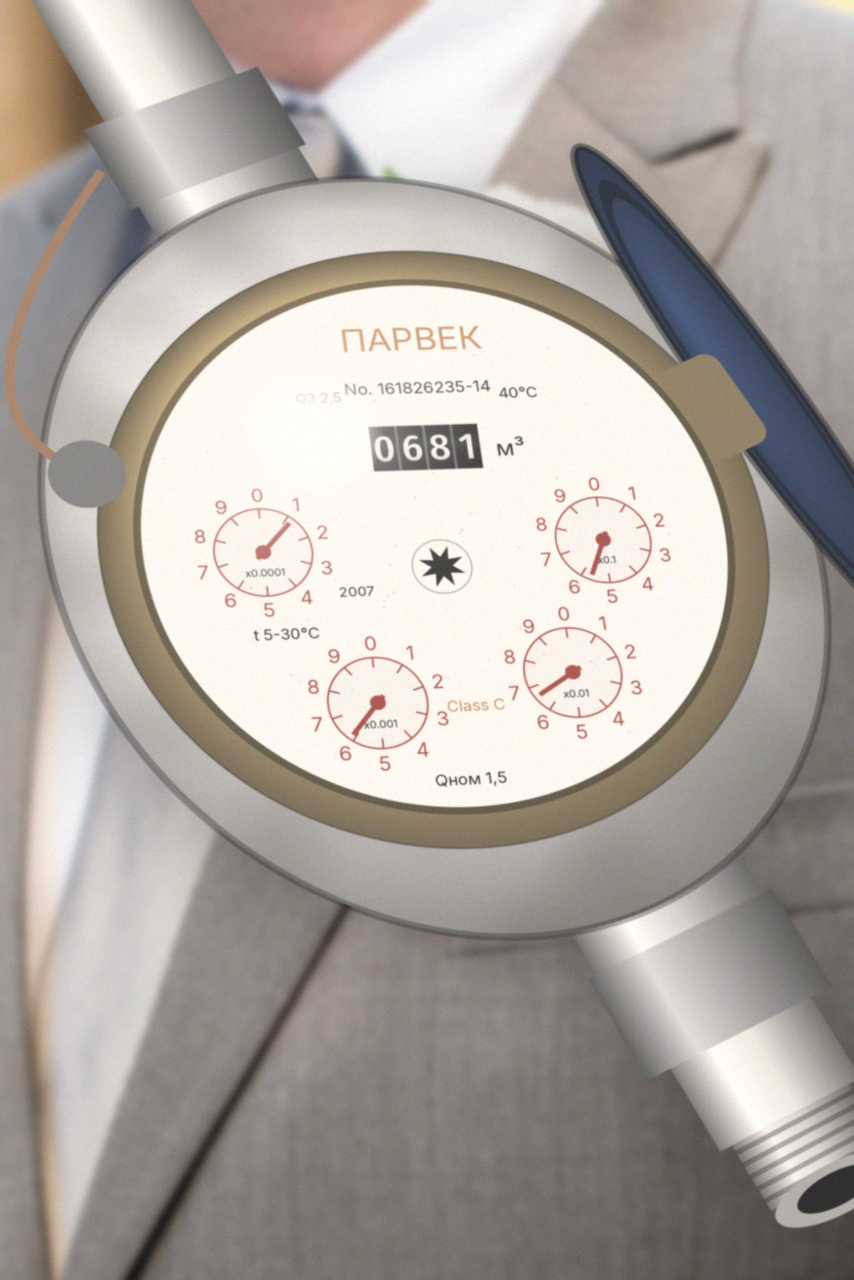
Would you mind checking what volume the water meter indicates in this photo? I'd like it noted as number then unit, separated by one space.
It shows 681.5661 m³
